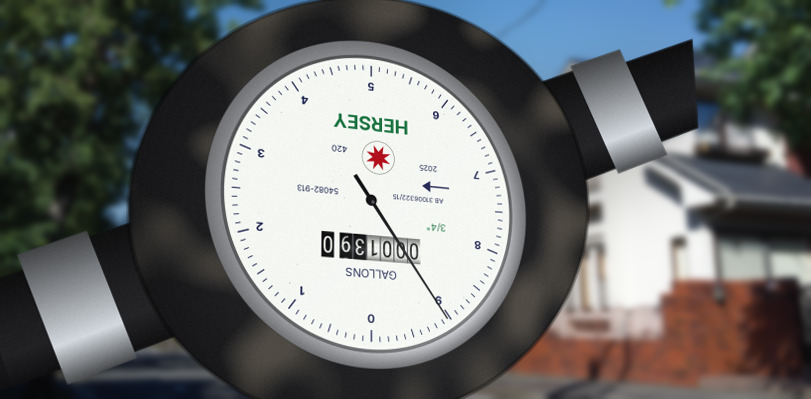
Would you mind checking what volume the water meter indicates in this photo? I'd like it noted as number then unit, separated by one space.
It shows 1389.0 gal
